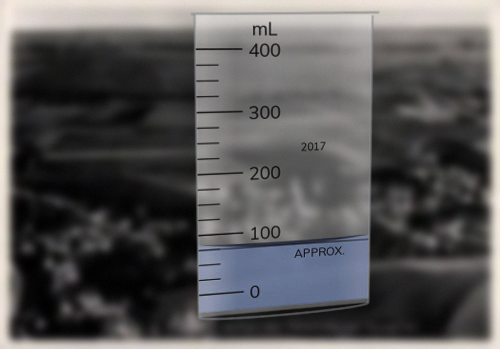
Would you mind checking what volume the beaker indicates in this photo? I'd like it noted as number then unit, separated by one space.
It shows 75 mL
